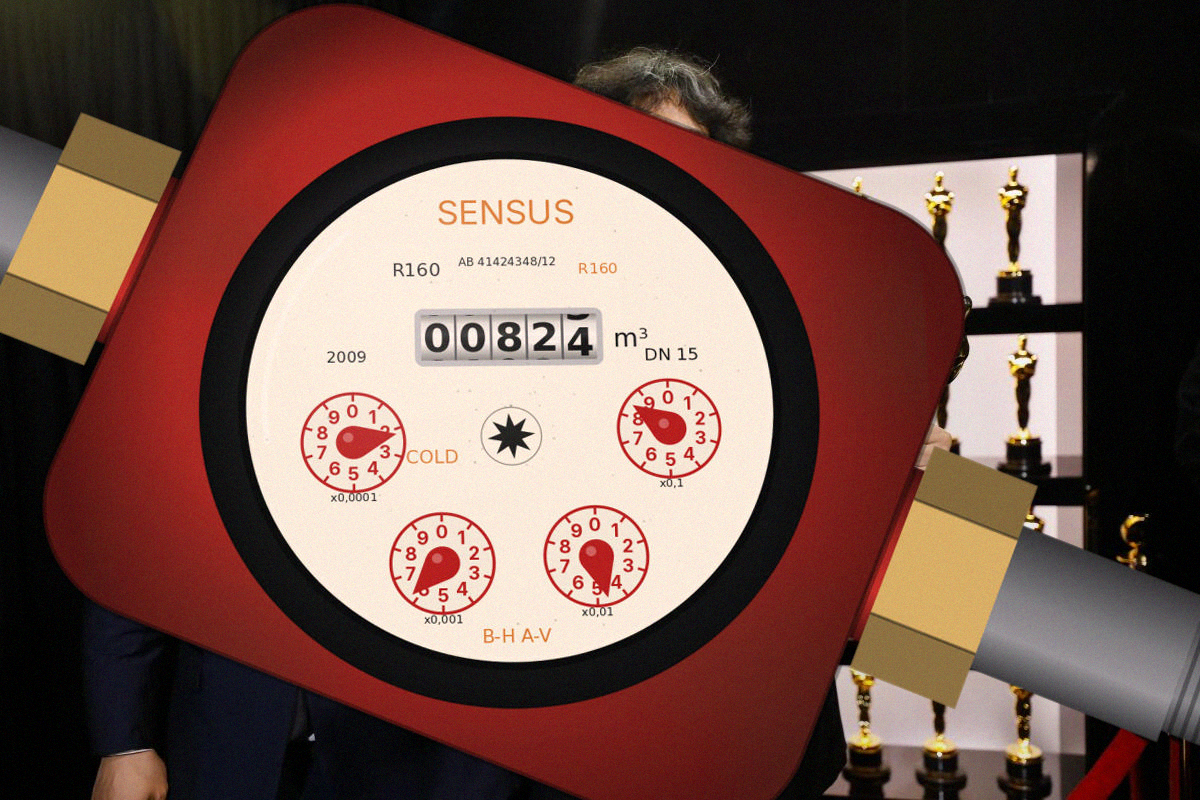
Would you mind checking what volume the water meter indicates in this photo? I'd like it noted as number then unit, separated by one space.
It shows 823.8462 m³
